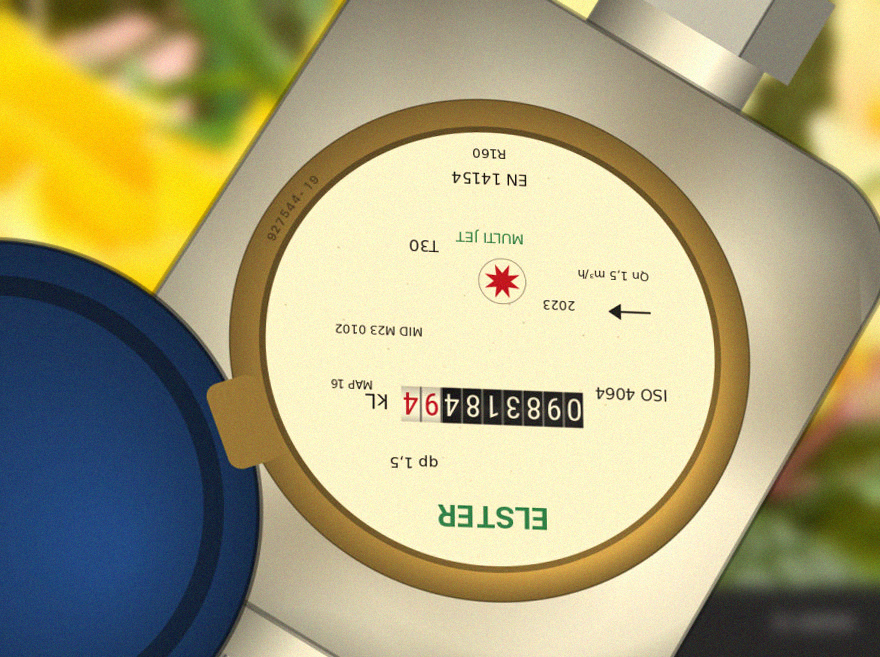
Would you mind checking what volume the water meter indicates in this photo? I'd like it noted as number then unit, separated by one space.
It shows 983184.94 kL
